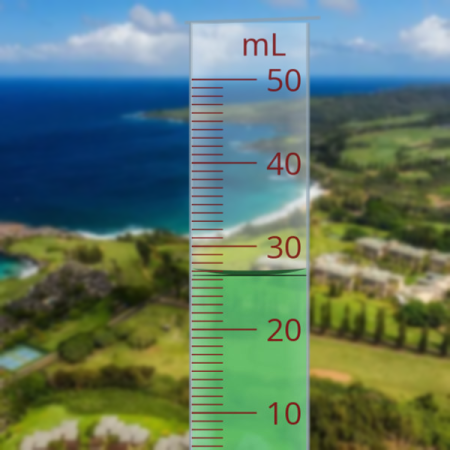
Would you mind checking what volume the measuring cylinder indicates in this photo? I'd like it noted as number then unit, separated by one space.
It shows 26.5 mL
